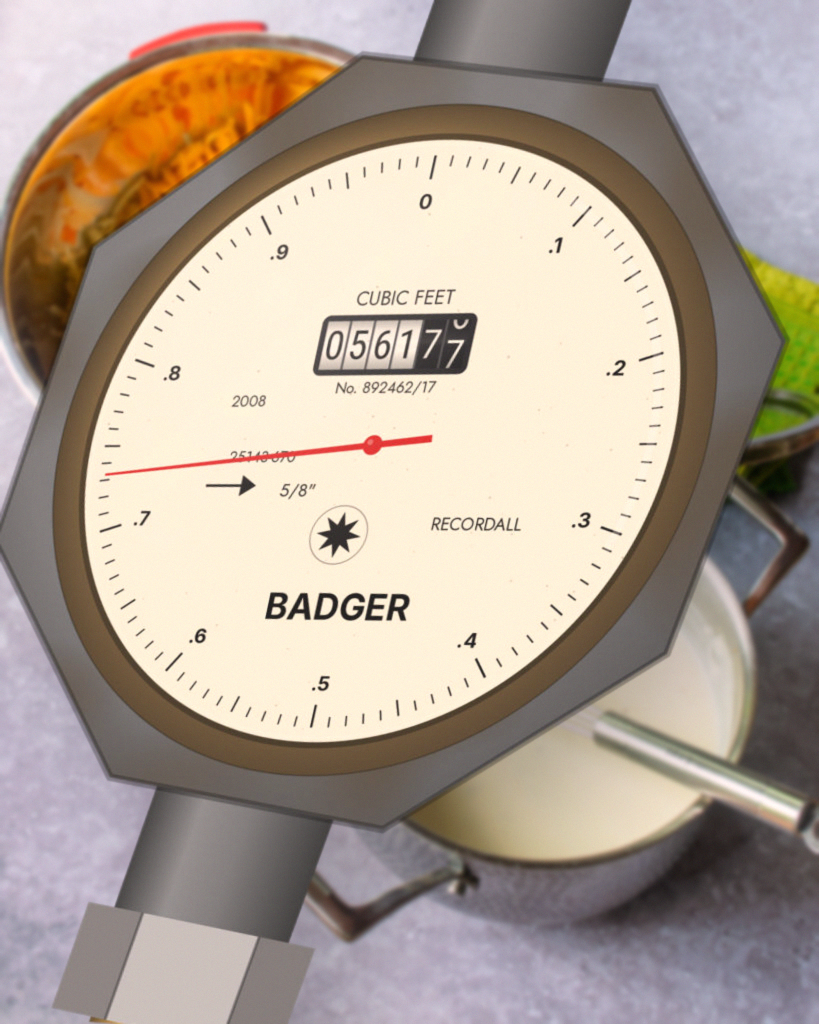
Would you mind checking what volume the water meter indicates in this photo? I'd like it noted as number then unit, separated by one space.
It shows 56176.73 ft³
